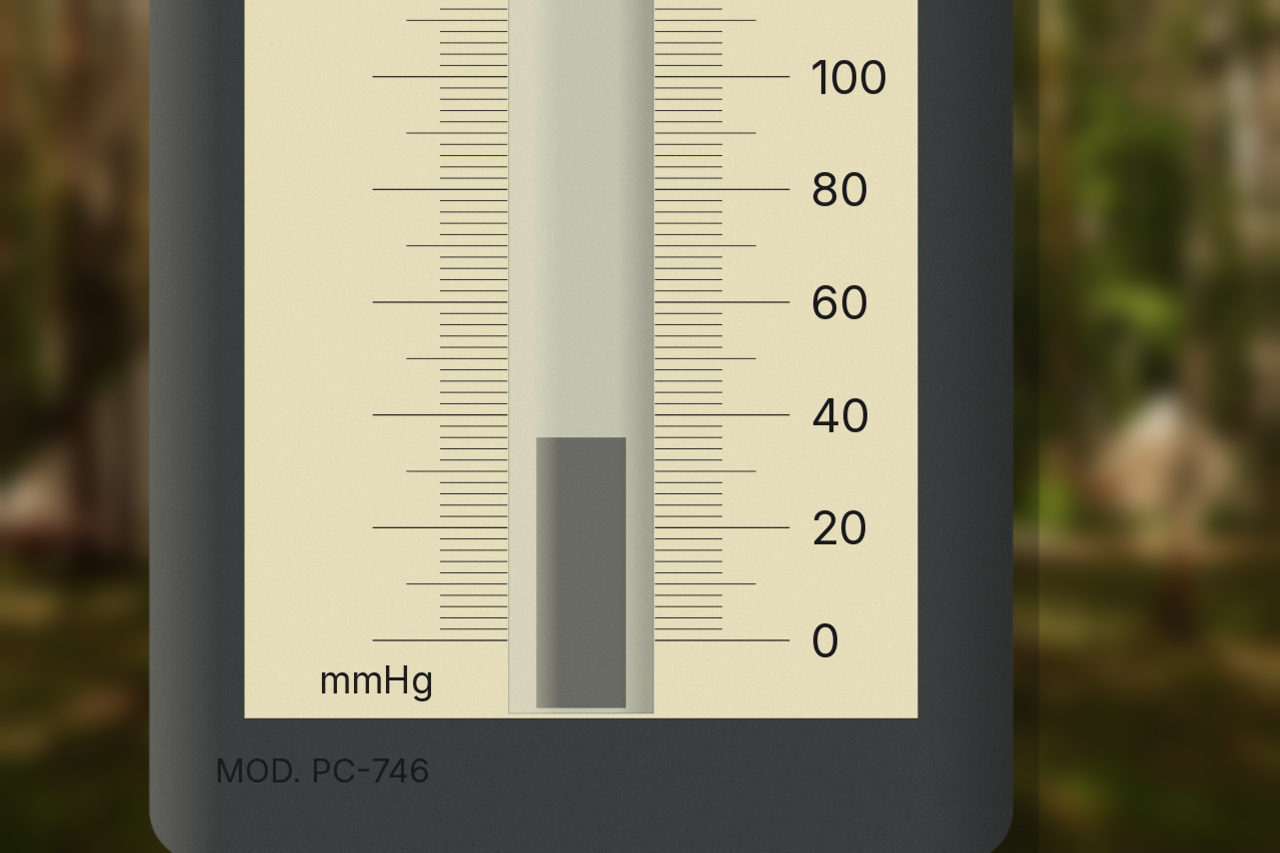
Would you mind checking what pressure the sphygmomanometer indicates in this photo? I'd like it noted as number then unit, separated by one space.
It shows 36 mmHg
